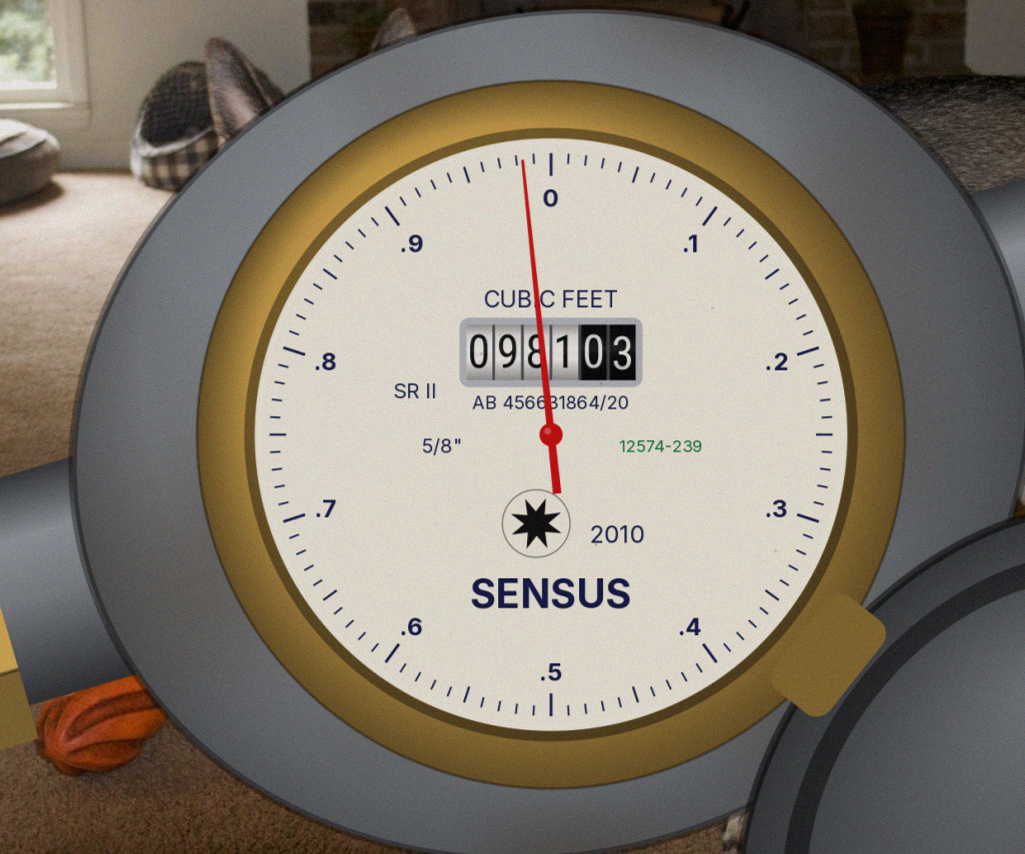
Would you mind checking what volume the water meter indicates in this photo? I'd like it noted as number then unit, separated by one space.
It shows 98102.98 ft³
